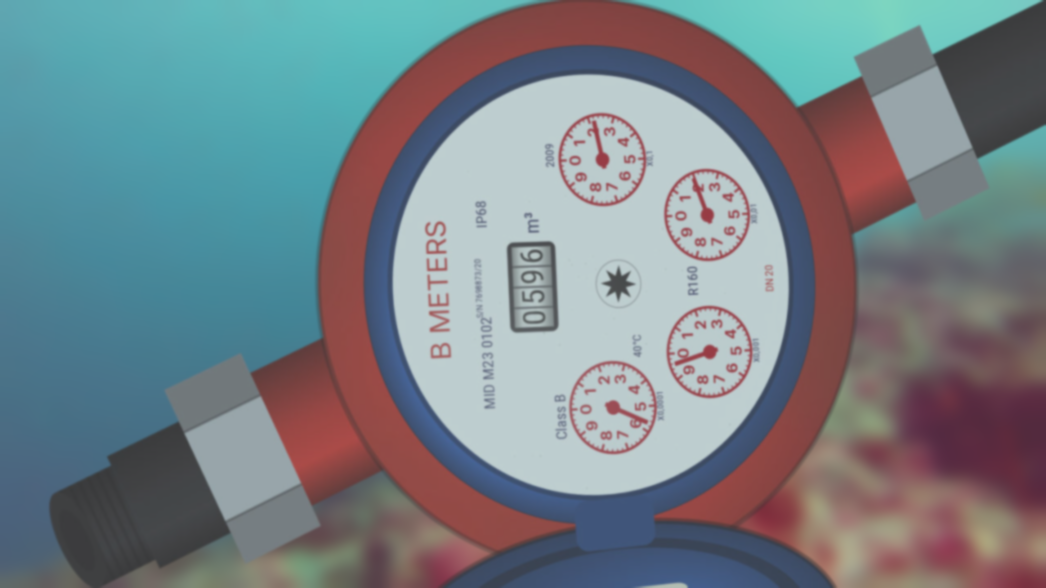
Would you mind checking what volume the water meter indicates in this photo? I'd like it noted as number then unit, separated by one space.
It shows 596.2195 m³
